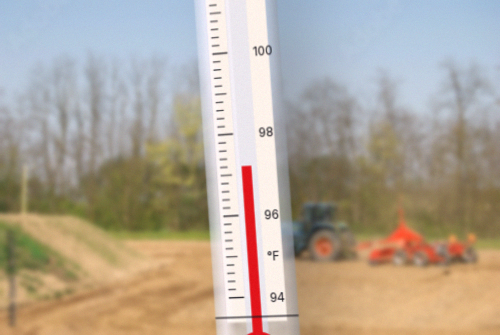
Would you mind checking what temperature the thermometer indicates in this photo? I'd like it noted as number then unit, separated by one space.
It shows 97.2 °F
